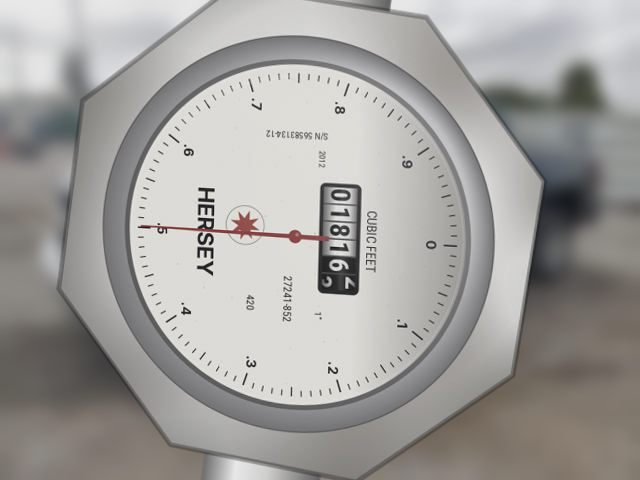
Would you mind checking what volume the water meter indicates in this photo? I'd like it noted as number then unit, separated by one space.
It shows 18162.50 ft³
